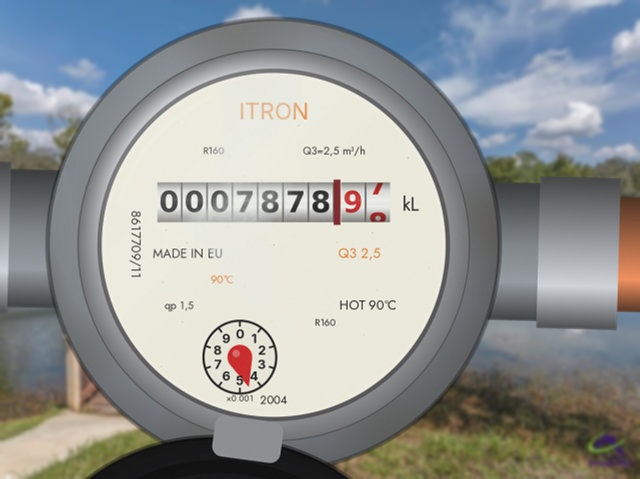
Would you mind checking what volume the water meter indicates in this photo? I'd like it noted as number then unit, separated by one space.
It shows 7878.974 kL
